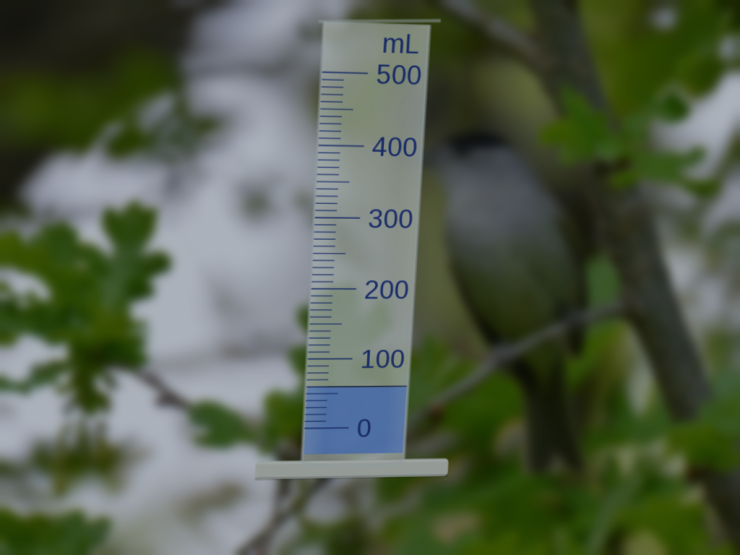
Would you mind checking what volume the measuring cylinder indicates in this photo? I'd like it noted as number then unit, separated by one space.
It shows 60 mL
